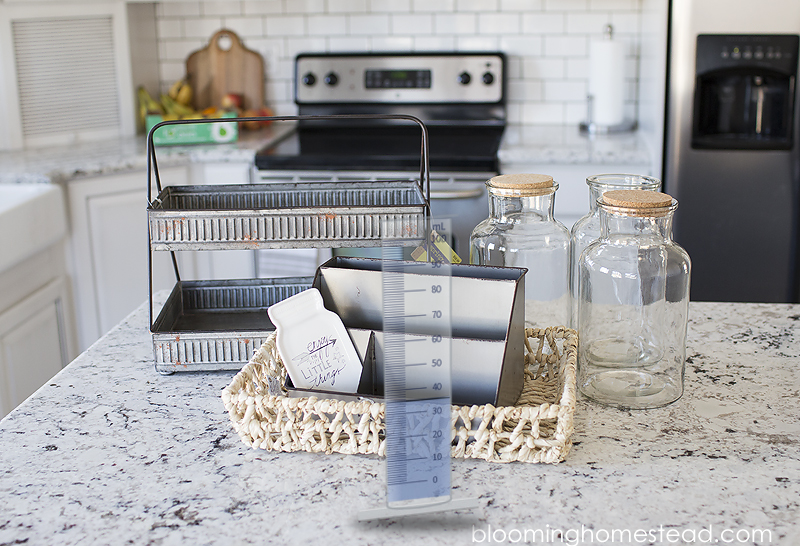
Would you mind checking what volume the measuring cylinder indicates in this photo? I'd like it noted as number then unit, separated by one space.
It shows 35 mL
